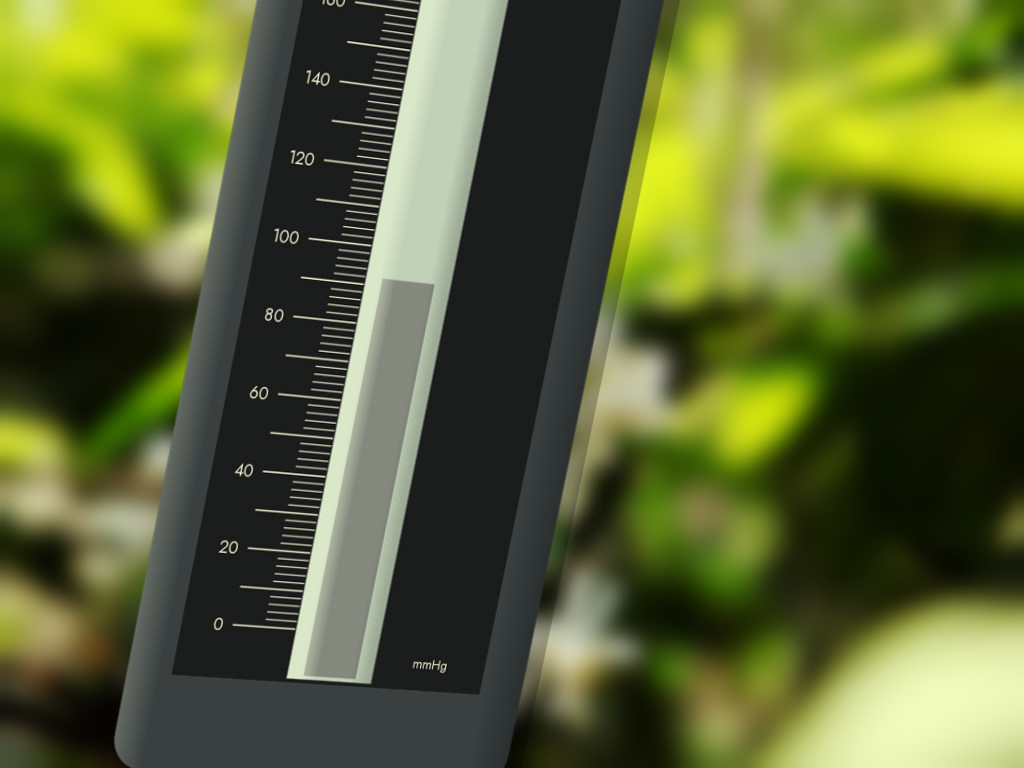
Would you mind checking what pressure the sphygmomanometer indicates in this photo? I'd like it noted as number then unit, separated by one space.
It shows 92 mmHg
